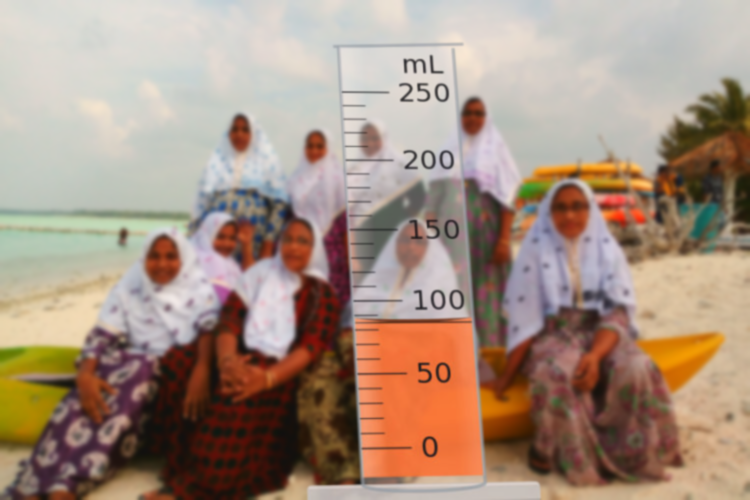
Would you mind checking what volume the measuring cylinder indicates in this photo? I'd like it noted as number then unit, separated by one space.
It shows 85 mL
